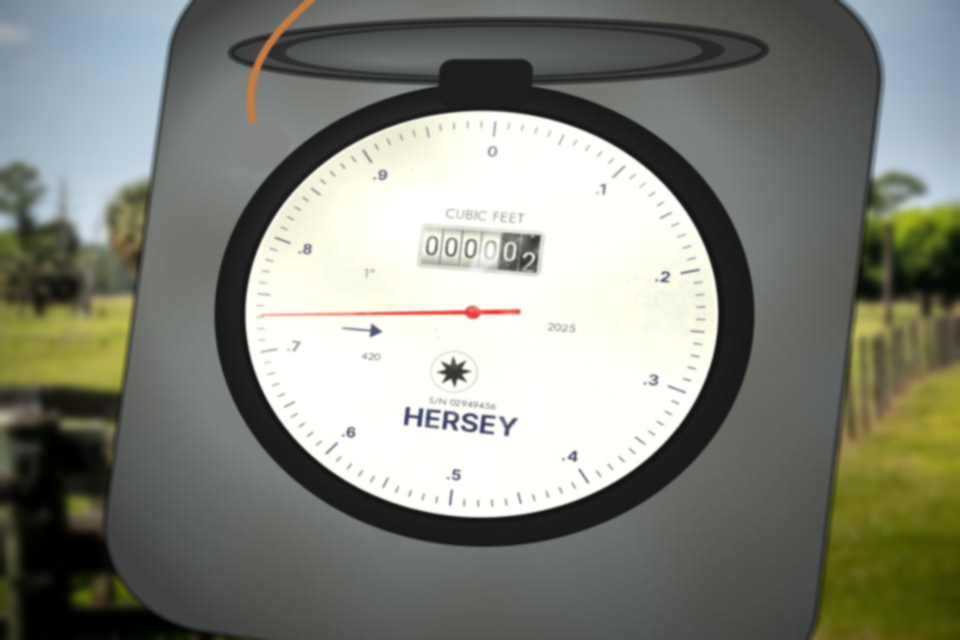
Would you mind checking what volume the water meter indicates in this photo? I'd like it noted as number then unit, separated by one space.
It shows 1.73 ft³
